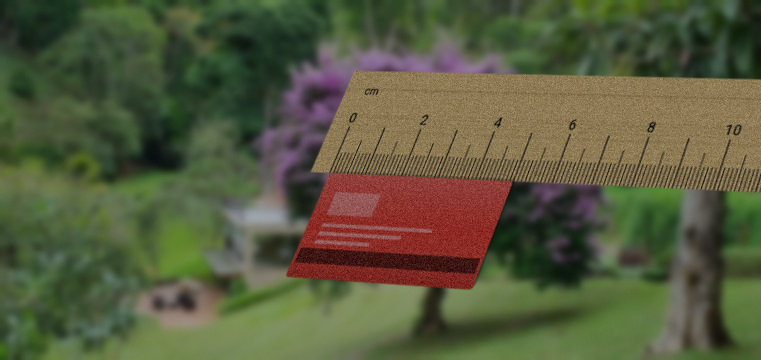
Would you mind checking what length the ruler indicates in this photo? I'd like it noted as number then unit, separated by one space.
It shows 5 cm
